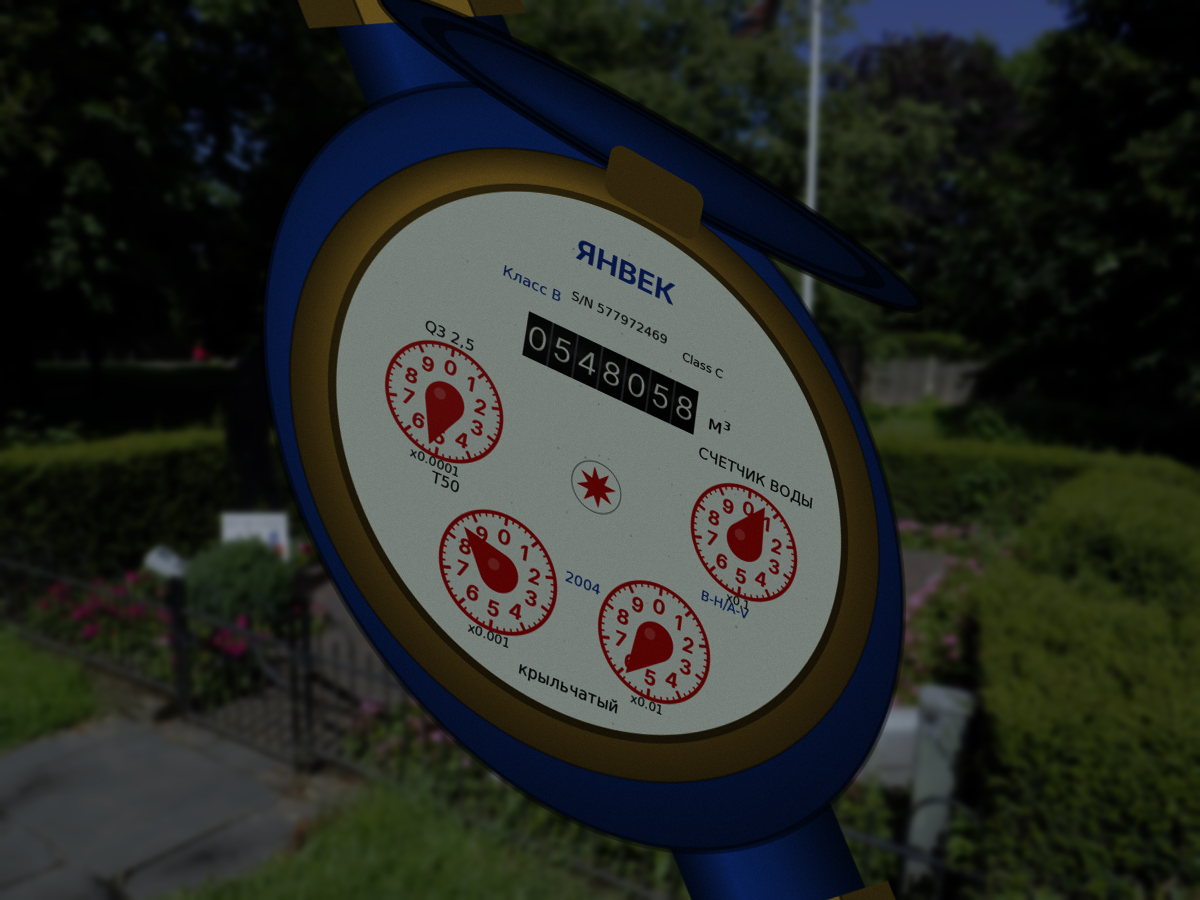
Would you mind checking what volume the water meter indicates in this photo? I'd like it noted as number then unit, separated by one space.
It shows 548058.0585 m³
